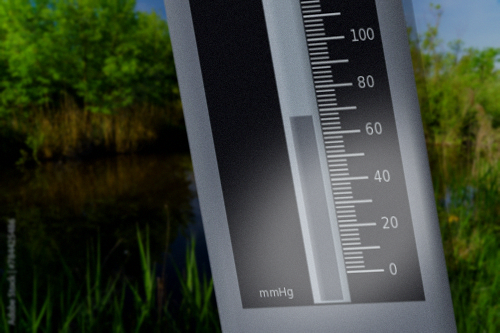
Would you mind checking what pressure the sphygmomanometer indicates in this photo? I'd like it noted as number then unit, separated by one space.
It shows 68 mmHg
